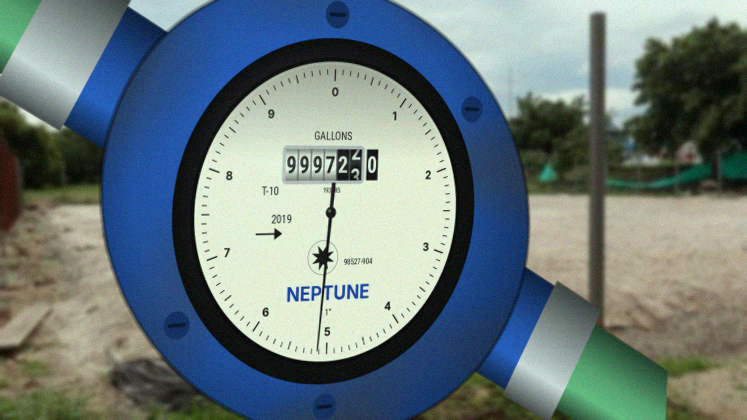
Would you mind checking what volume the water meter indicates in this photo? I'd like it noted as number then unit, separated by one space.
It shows 9997225.1 gal
